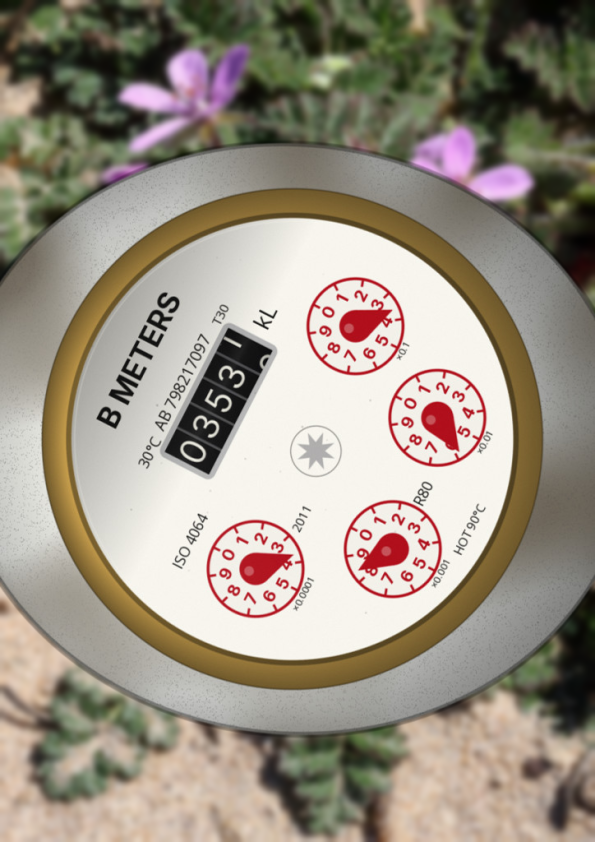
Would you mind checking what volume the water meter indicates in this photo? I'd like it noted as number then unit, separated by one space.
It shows 3531.3583 kL
